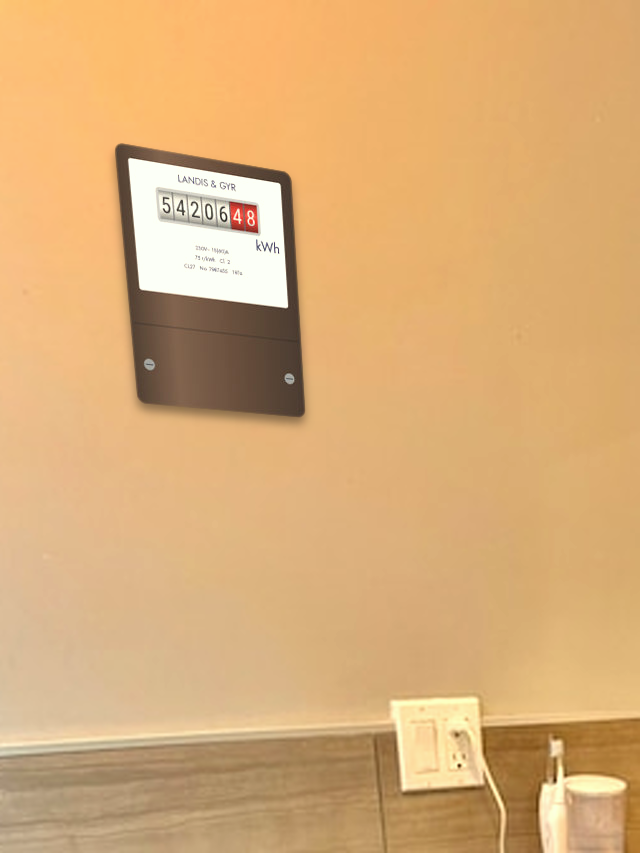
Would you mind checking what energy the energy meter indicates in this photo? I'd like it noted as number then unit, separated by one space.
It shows 54206.48 kWh
